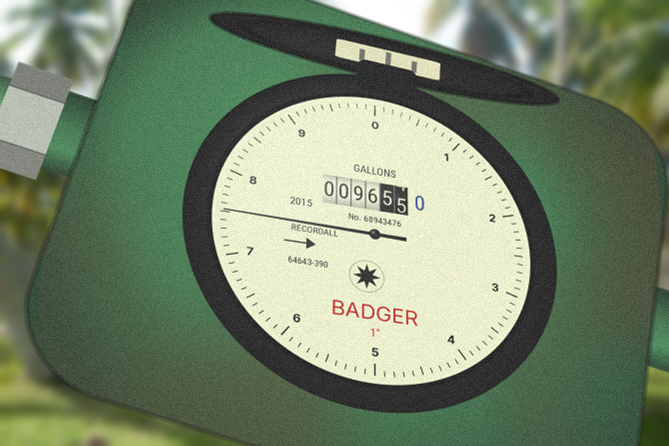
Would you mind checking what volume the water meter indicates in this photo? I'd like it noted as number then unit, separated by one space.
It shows 96547.5 gal
